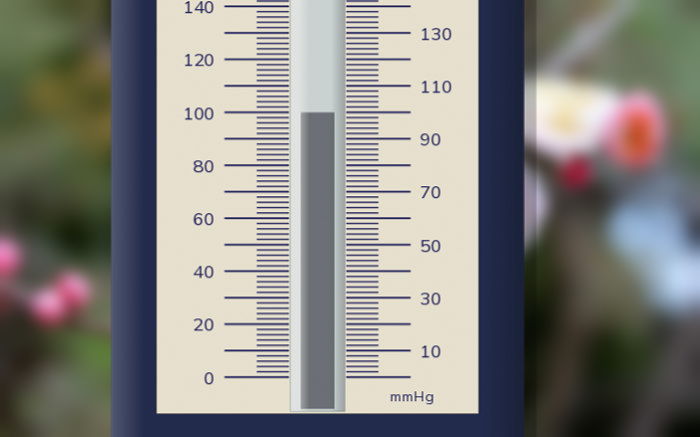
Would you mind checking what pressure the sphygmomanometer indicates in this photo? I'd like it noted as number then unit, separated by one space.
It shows 100 mmHg
